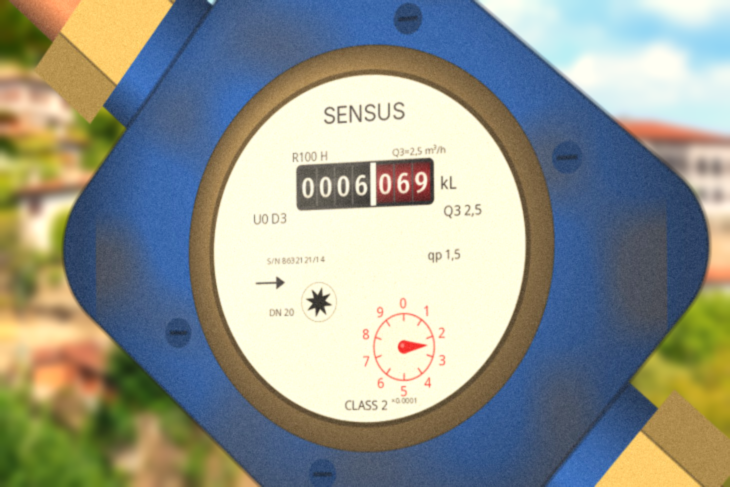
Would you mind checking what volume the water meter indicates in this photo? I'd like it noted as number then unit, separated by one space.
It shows 6.0692 kL
